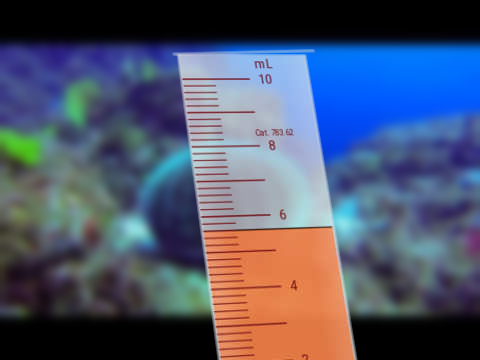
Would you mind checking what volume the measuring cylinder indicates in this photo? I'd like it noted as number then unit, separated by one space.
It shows 5.6 mL
